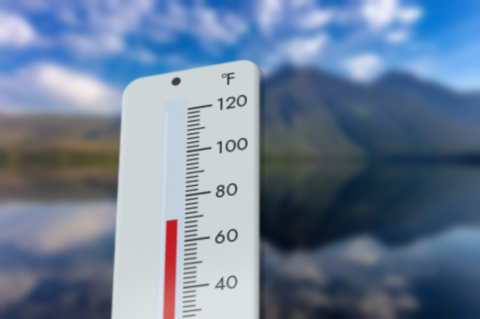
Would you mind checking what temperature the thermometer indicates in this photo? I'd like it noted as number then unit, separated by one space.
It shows 70 °F
